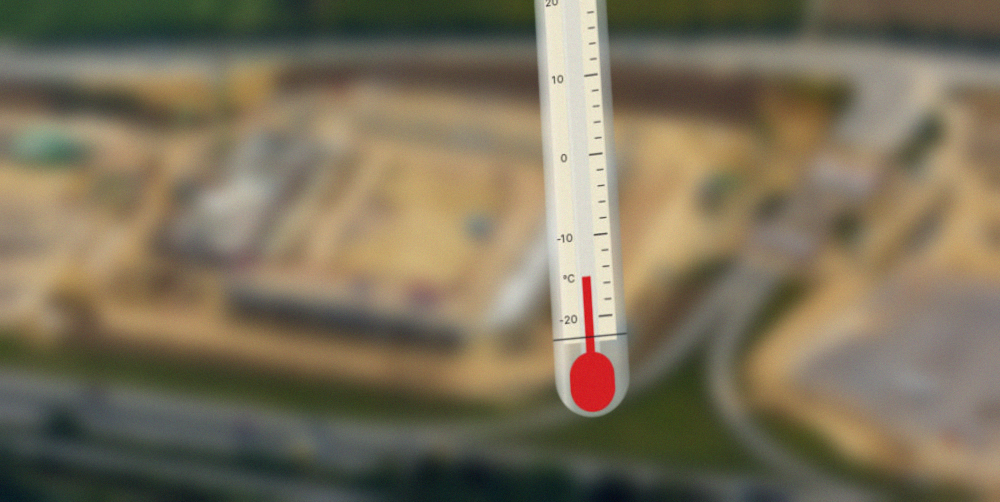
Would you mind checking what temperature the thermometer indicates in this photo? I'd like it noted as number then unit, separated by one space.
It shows -15 °C
